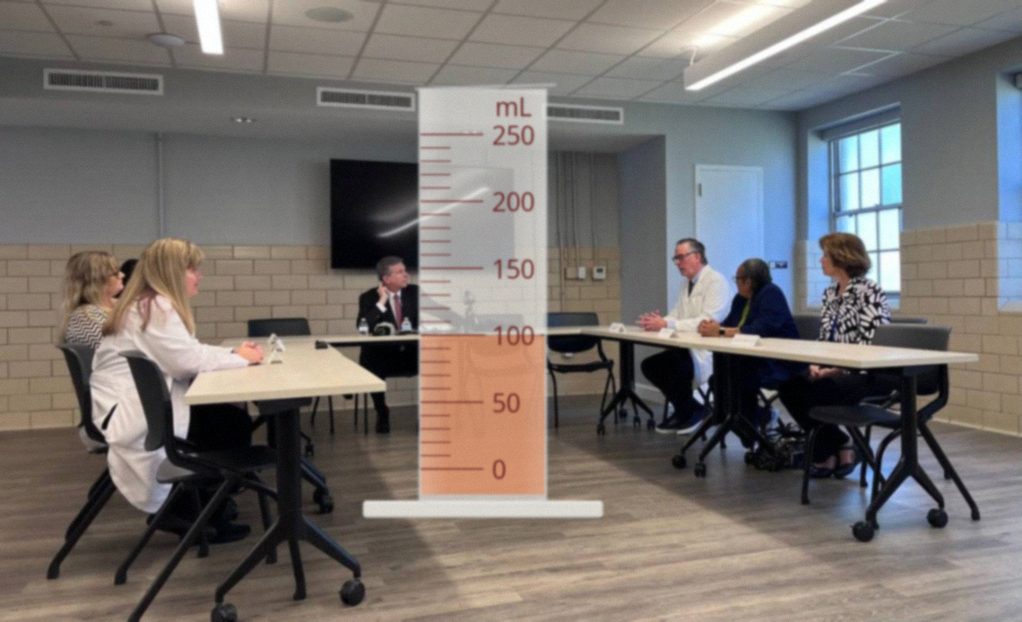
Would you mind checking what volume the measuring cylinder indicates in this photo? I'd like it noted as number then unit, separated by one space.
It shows 100 mL
